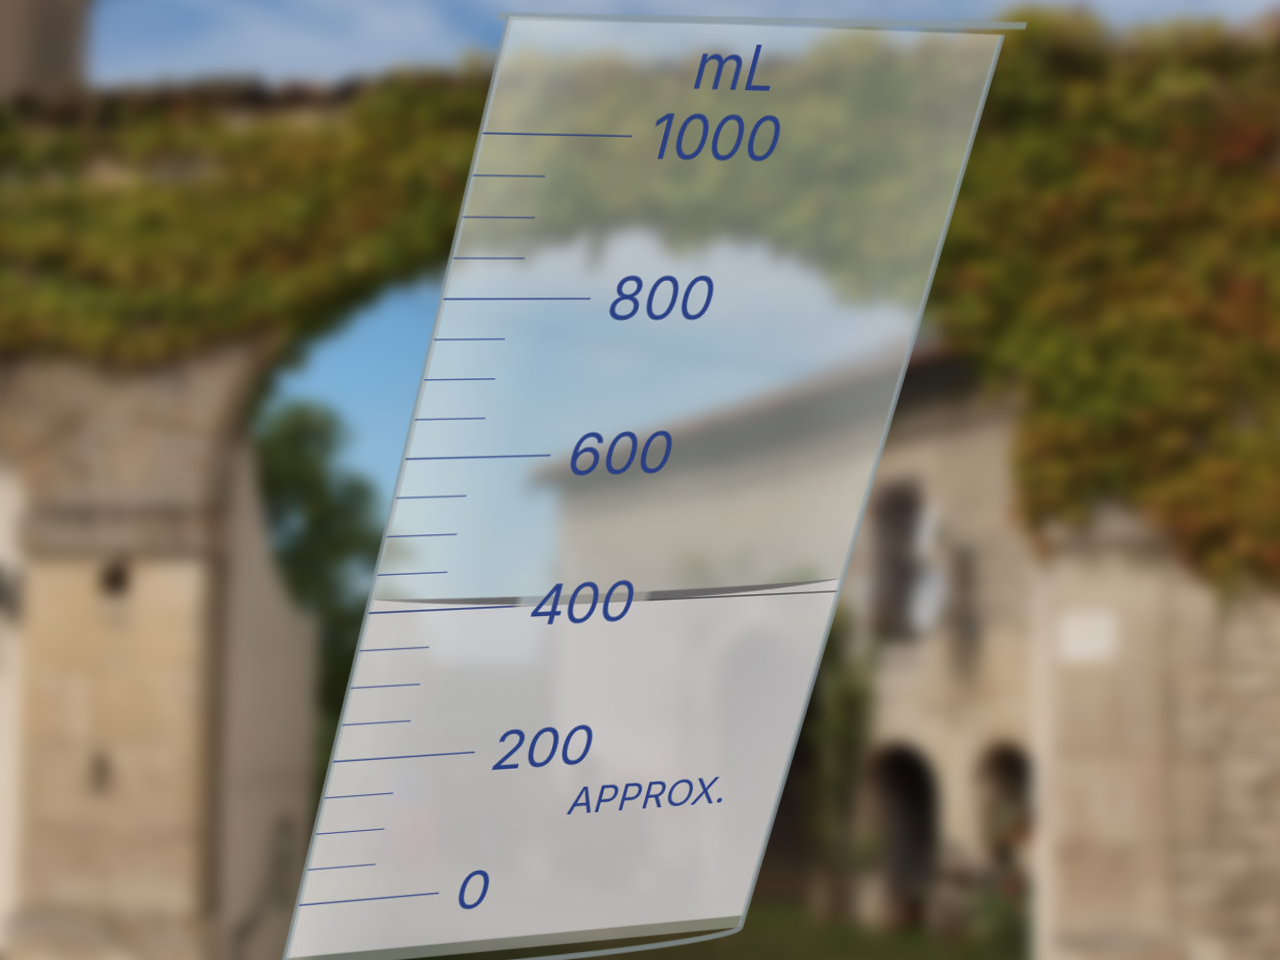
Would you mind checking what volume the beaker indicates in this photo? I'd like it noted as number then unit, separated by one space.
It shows 400 mL
